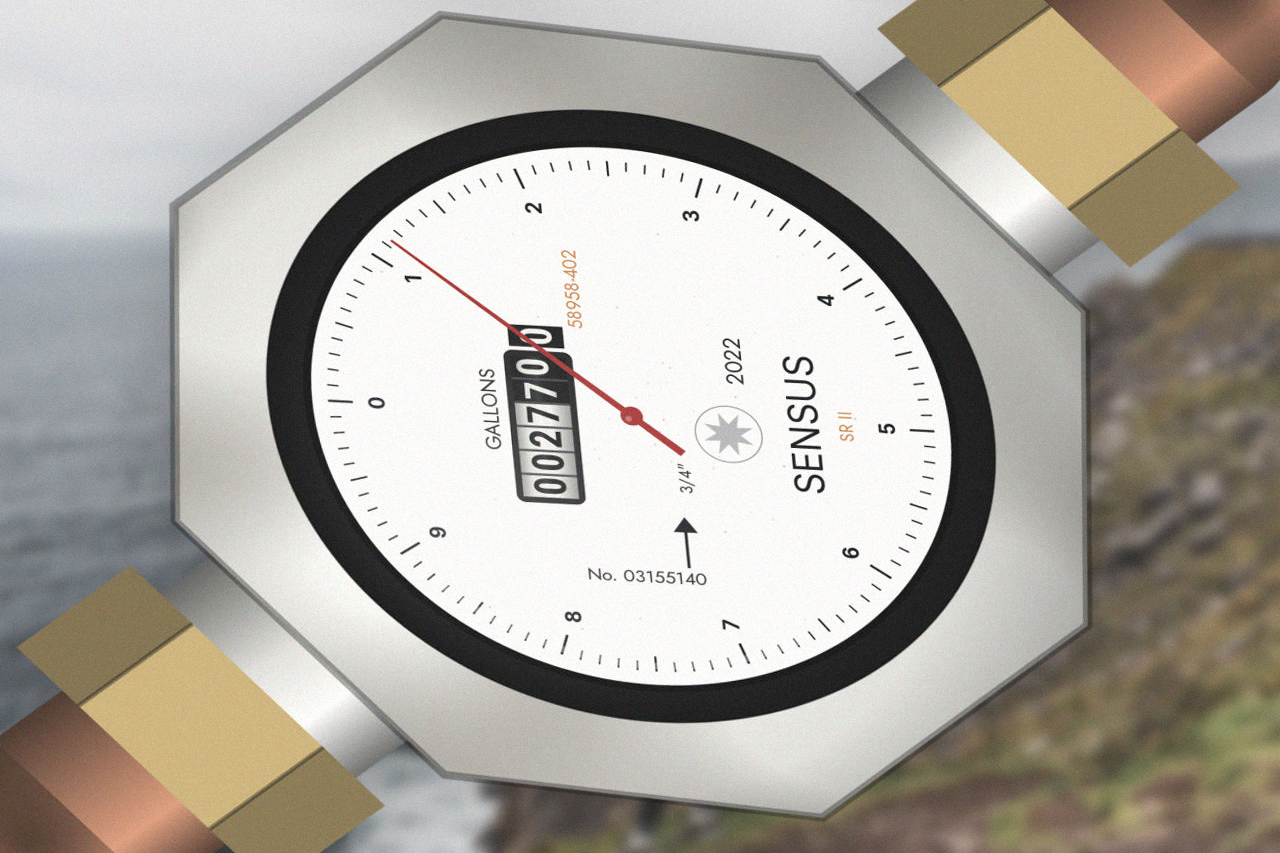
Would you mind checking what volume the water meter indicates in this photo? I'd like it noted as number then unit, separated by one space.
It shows 27701.1 gal
